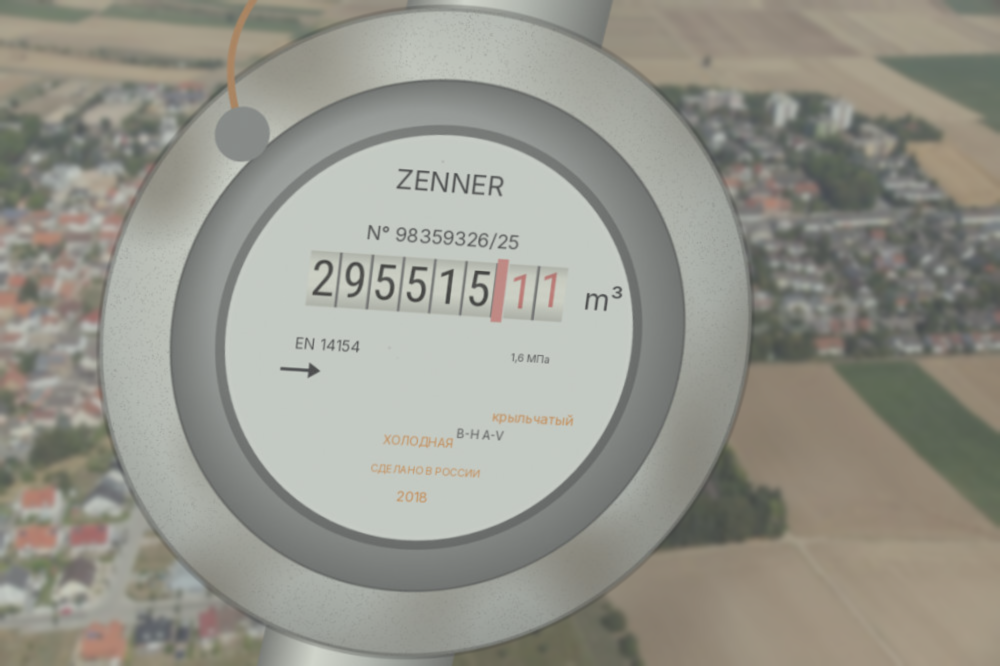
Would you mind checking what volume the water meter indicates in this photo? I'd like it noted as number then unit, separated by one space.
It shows 295515.11 m³
